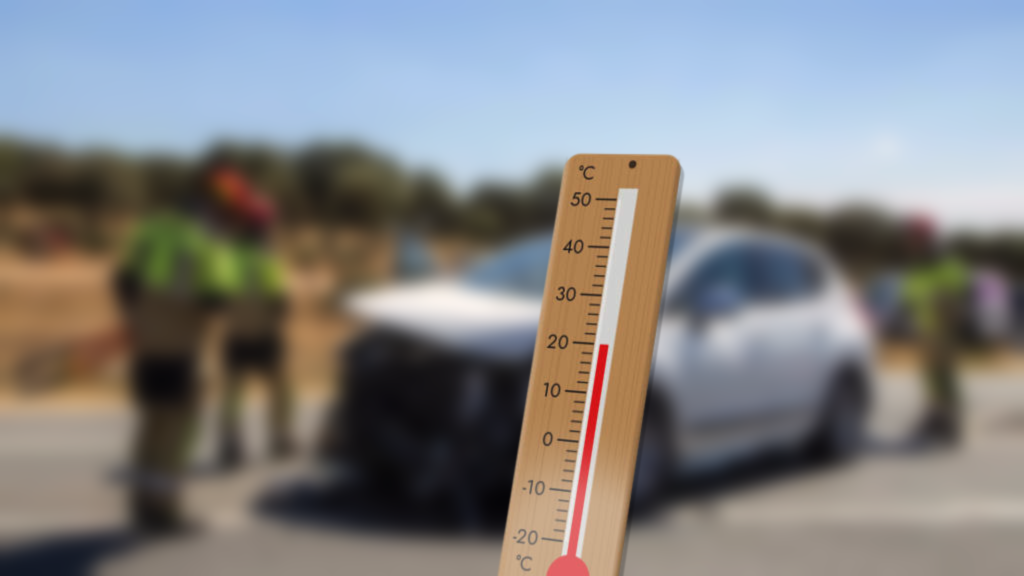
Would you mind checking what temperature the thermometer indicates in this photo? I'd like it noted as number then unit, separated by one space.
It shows 20 °C
